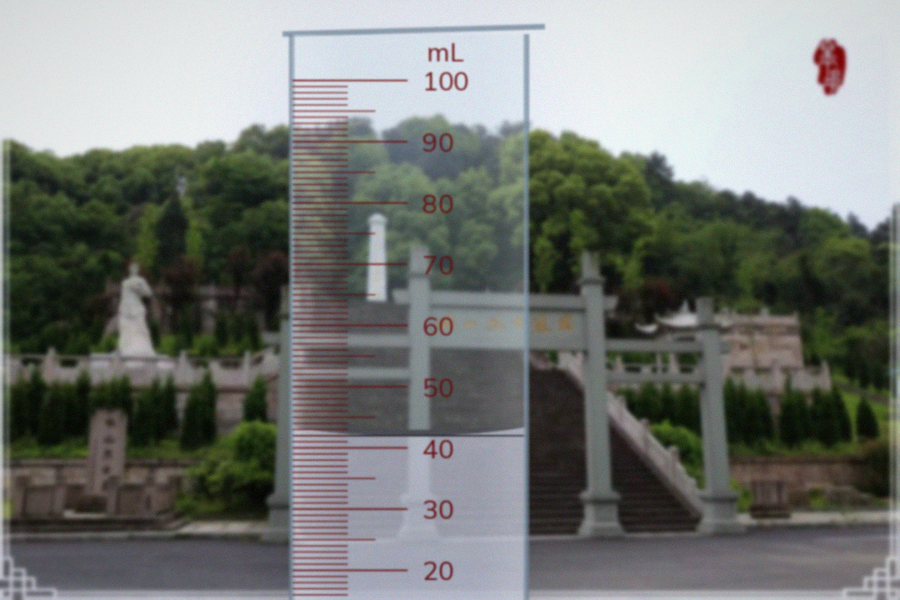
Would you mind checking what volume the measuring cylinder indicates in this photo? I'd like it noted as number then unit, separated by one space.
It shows 42 mL
